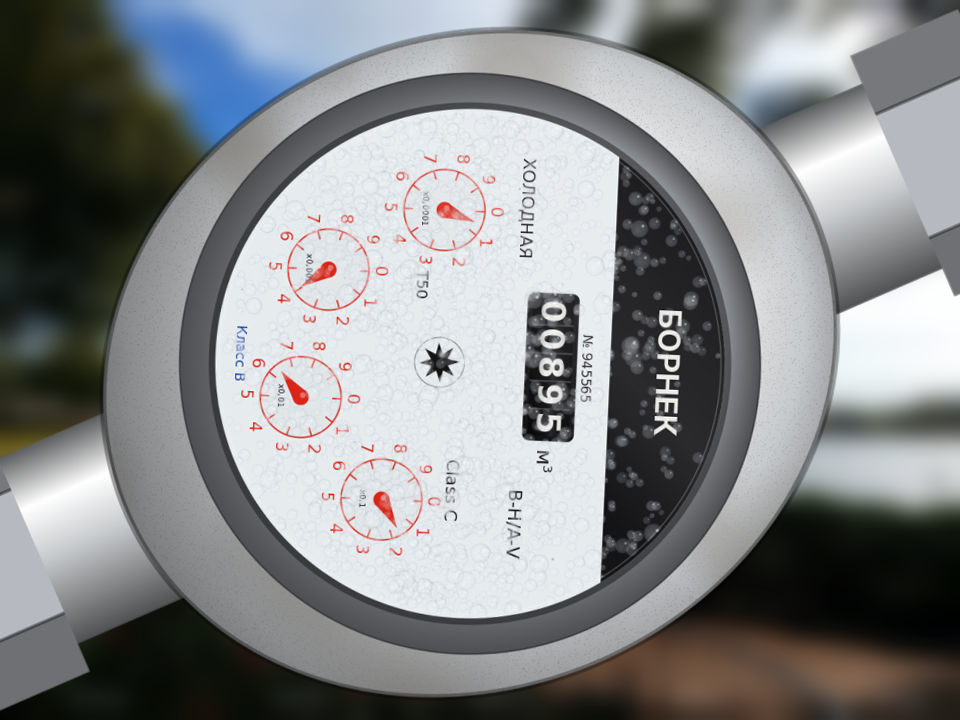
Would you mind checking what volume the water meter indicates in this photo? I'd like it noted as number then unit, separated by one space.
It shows 895.1640 m³
